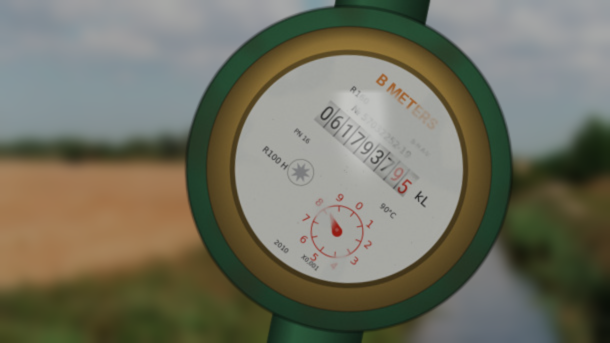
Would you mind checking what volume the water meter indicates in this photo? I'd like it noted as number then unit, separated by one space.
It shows 617937.948 kL
